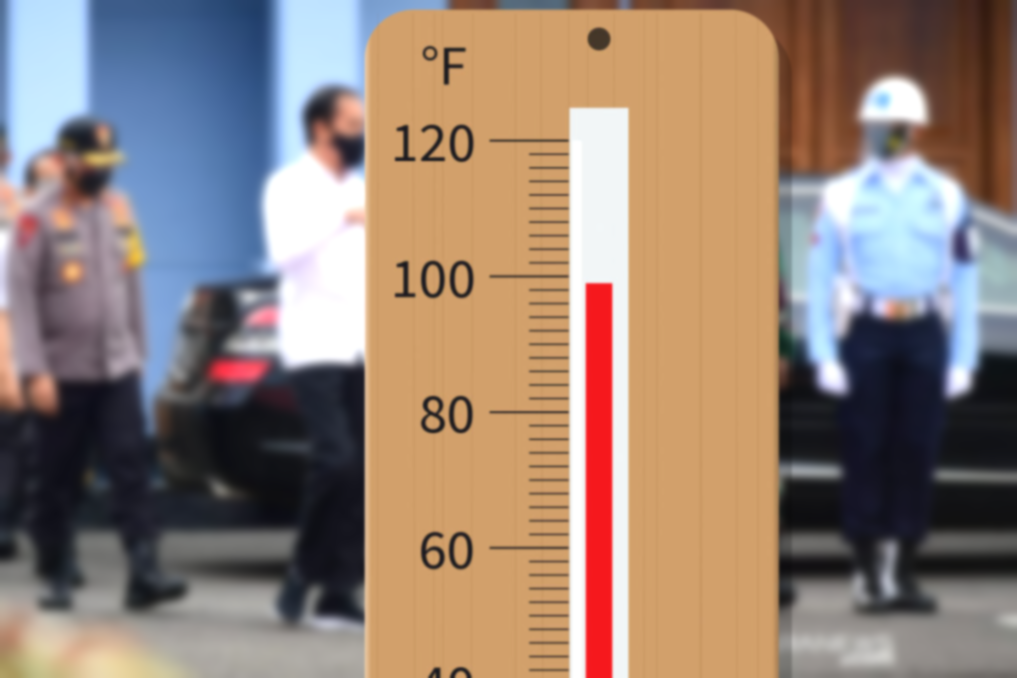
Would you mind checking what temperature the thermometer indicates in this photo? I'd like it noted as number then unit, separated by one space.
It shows 99 °F
